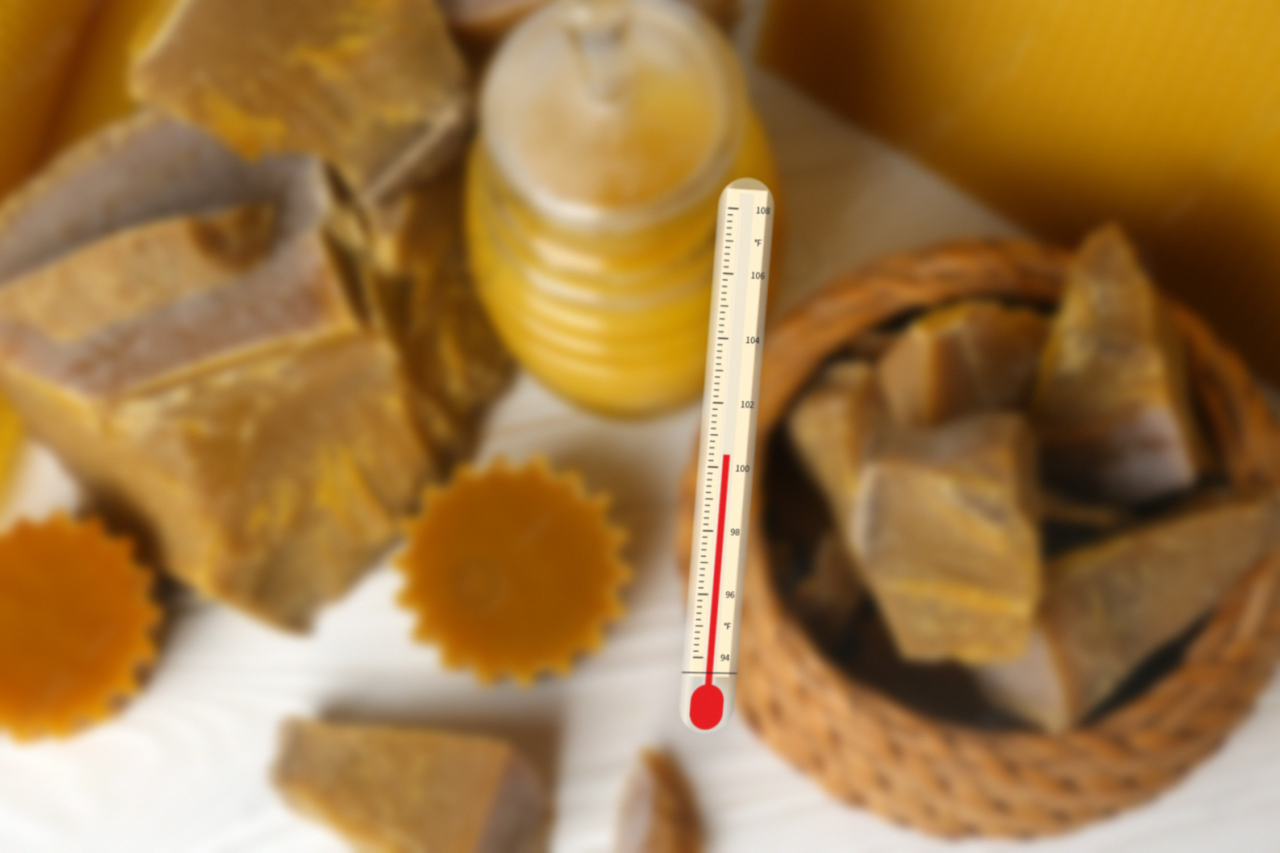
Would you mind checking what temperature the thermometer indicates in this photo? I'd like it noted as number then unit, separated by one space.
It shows 100.4 °F
